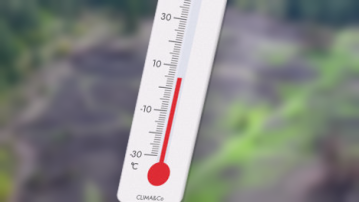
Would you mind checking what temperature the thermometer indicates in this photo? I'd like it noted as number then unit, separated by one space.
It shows 5 °C
